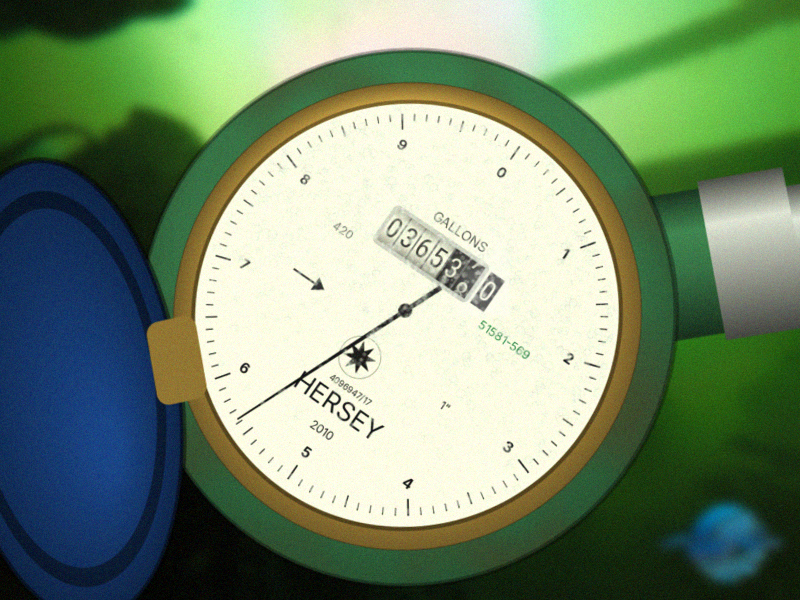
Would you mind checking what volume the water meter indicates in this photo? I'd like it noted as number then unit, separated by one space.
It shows 365375.6 gal
